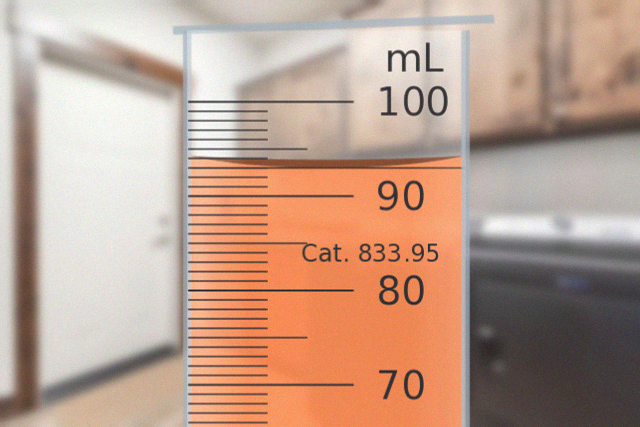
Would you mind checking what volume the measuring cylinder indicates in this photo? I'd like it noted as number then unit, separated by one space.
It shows 93 mL
